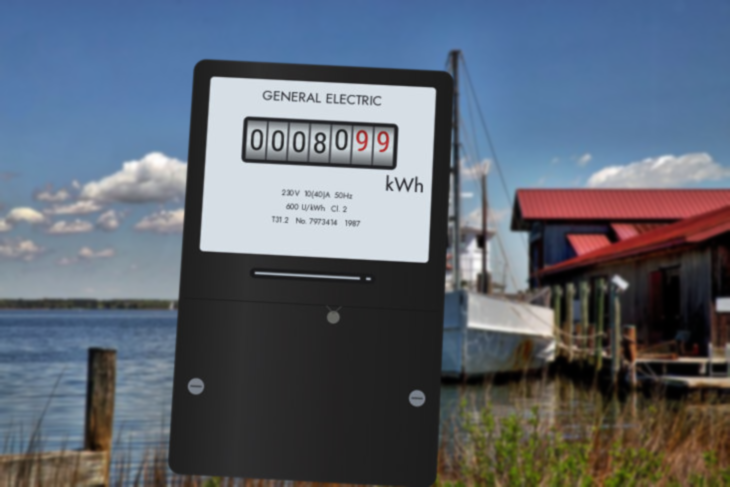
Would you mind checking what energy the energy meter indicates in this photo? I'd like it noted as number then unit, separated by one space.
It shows 80.99 kWh
